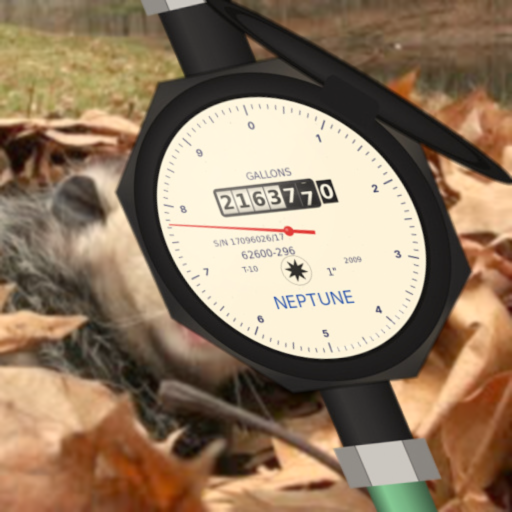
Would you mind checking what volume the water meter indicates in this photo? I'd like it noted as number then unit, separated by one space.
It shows 2163767.7 gal
